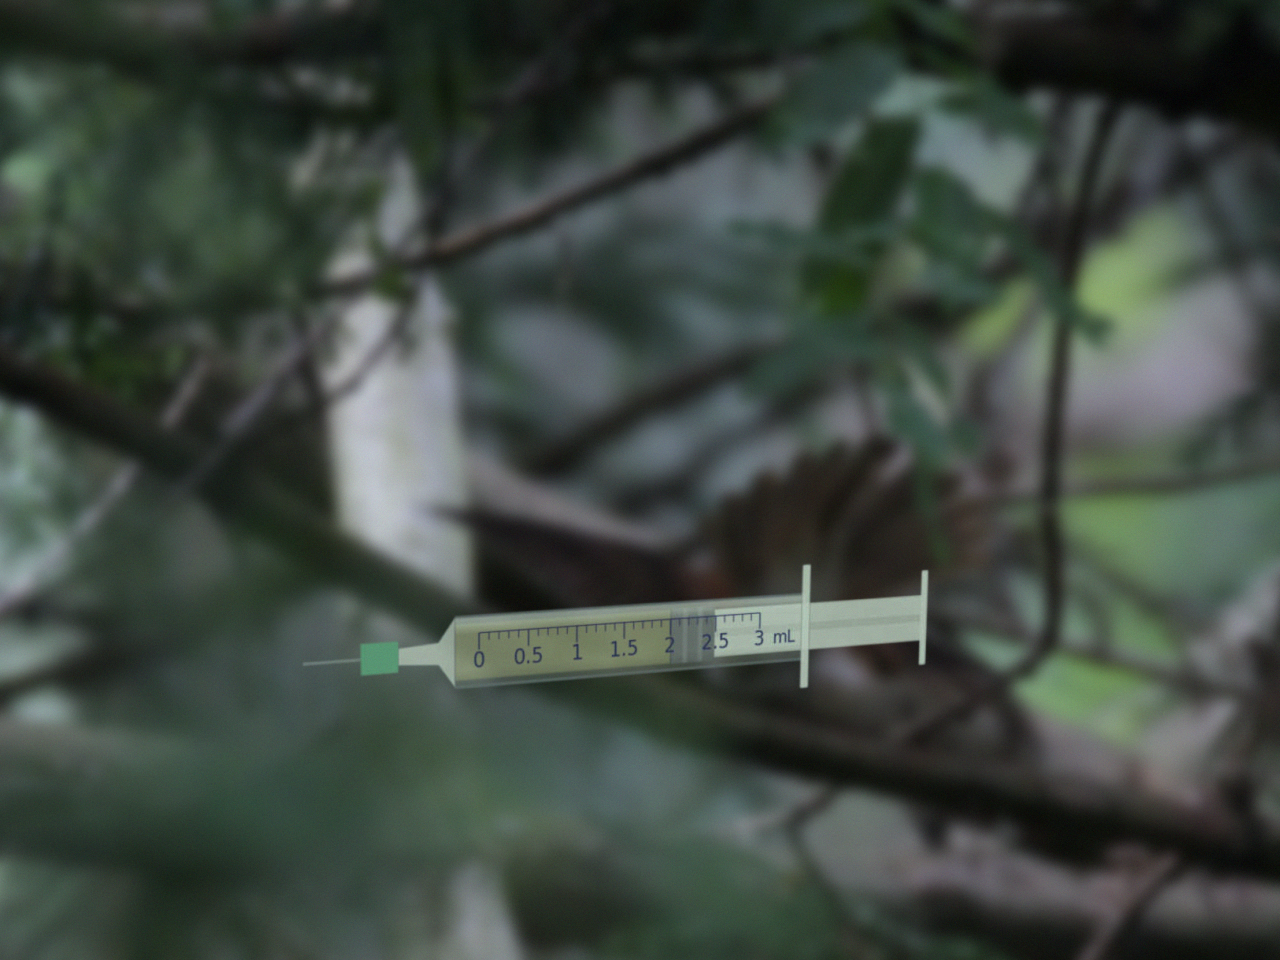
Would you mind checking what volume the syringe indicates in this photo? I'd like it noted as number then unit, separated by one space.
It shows 2 mL
